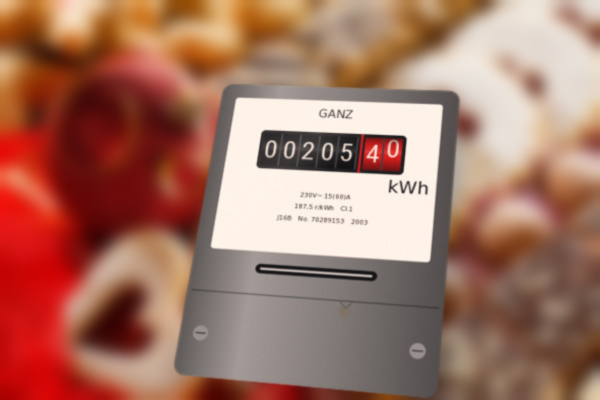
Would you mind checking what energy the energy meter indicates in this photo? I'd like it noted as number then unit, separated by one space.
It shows 205.40 kWh
